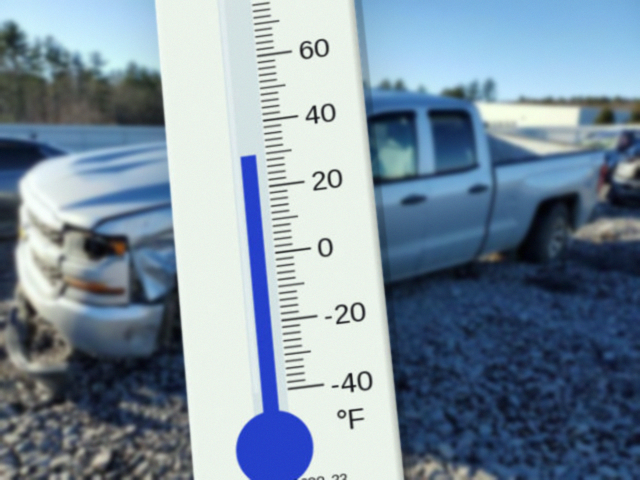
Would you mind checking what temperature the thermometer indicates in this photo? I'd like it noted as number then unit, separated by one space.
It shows 30 °F
